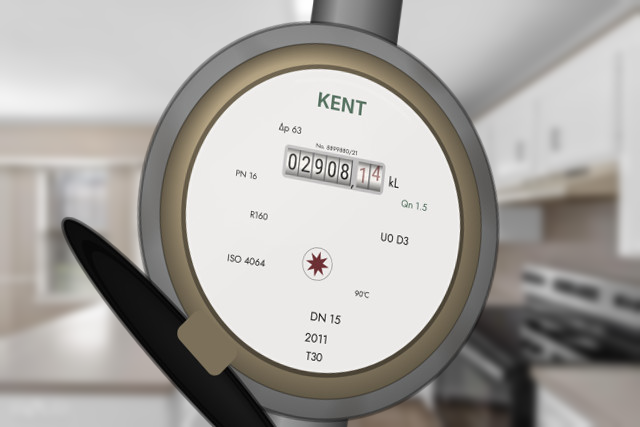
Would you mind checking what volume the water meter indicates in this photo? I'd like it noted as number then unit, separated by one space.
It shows 2908.14 kL
